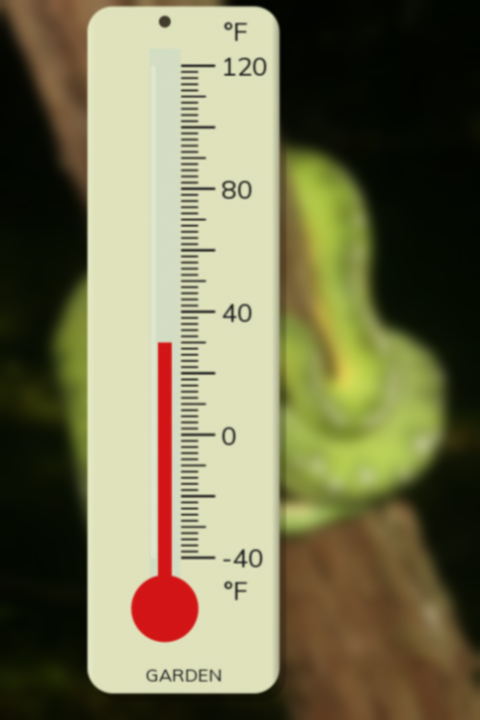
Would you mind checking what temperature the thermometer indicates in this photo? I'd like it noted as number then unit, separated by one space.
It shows 30 °F
